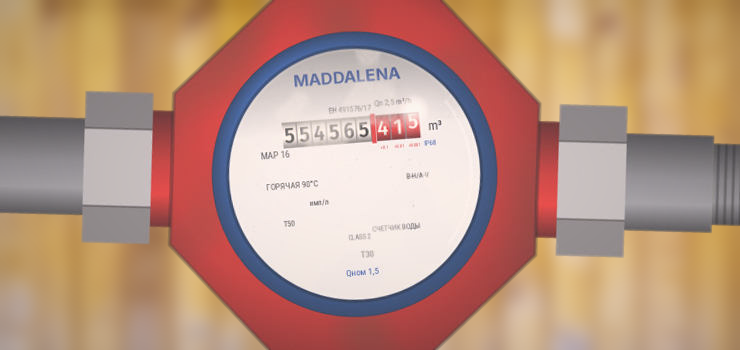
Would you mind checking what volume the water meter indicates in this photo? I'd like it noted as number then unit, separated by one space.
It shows 554565.415 m³
